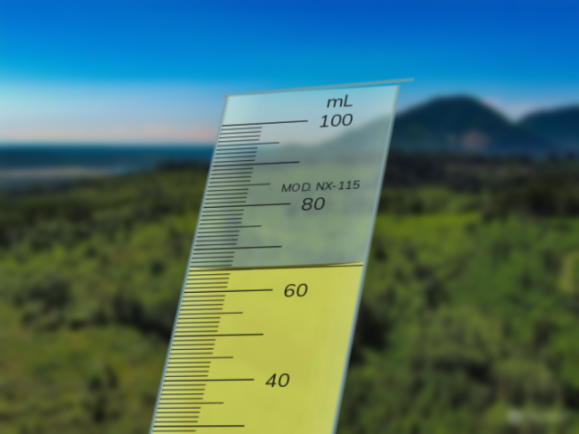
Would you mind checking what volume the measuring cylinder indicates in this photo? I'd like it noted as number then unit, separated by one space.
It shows 65 mL
